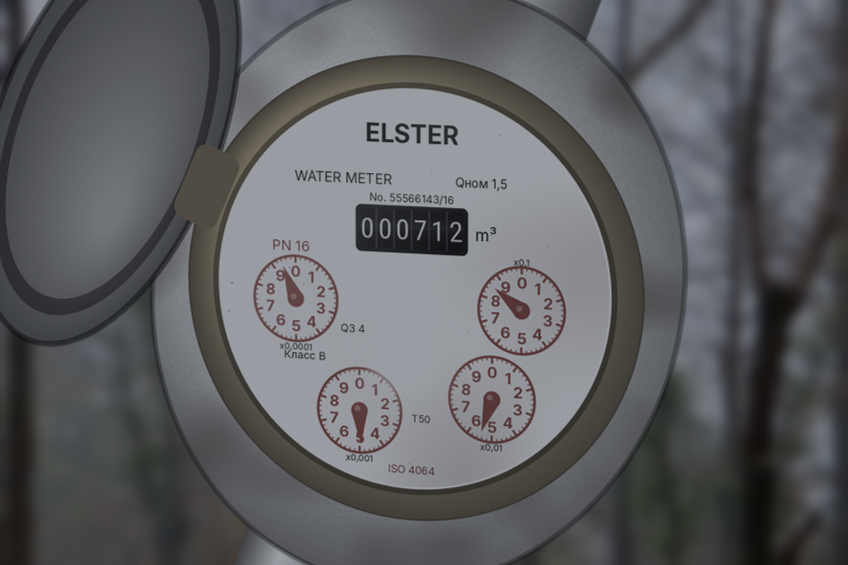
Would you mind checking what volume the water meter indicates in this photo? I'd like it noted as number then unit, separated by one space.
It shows 712.8549 m³
